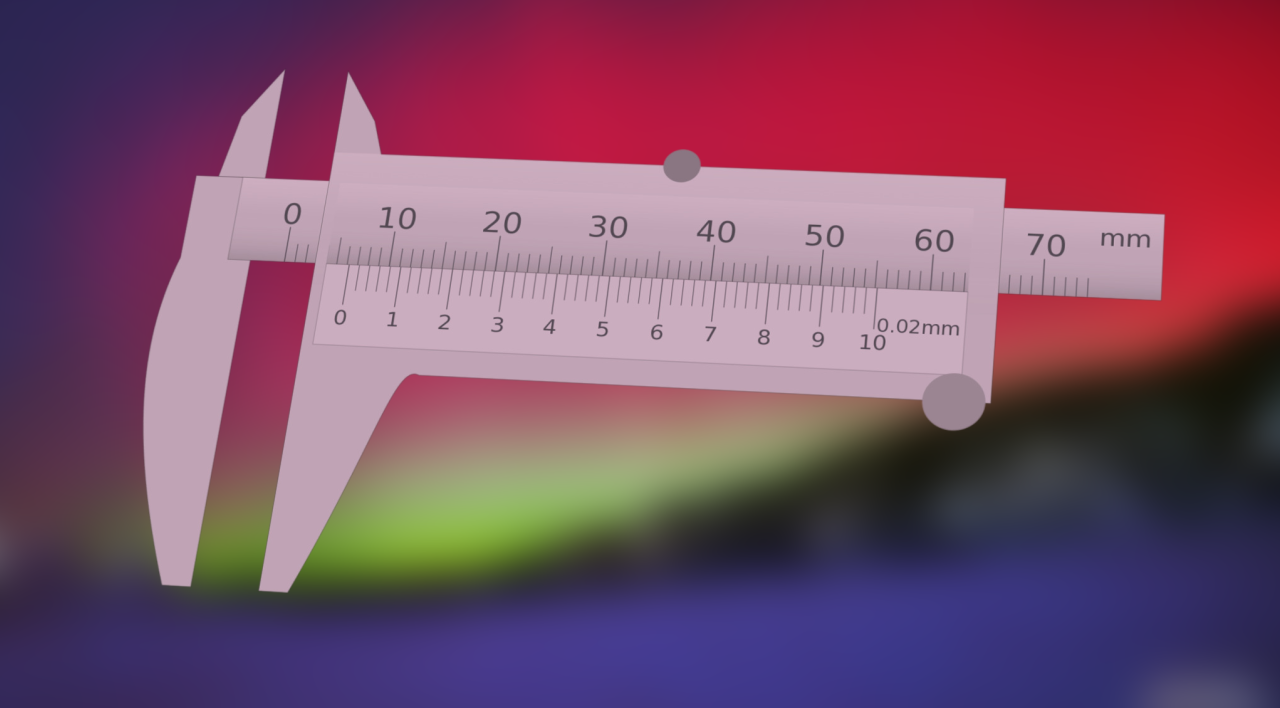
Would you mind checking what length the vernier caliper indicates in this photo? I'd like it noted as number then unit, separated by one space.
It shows 6.2 mm
